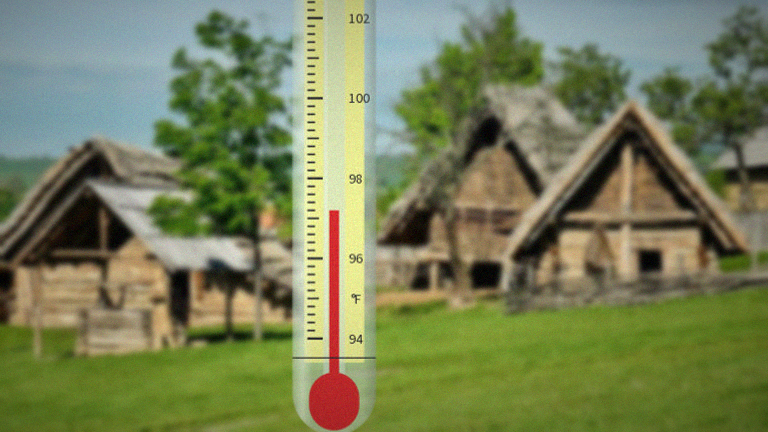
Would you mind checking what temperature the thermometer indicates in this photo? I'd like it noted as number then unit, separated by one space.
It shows 97.2 °F
